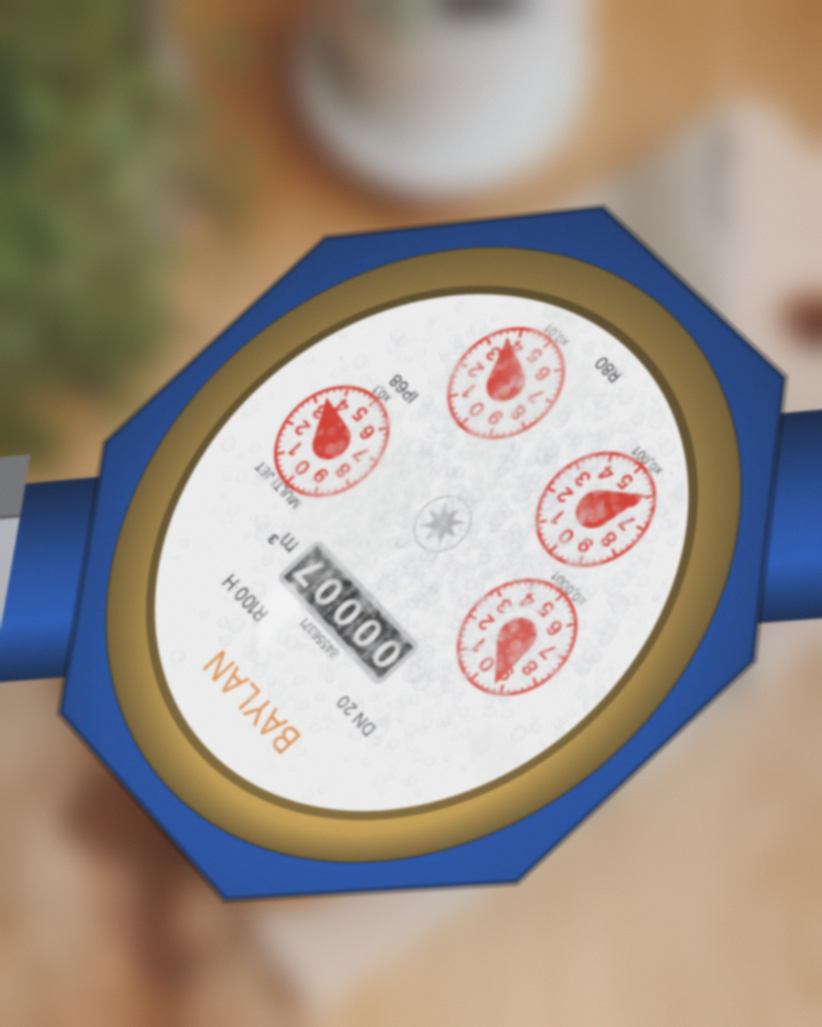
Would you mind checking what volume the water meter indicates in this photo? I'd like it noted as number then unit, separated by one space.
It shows 7.3359 m³
